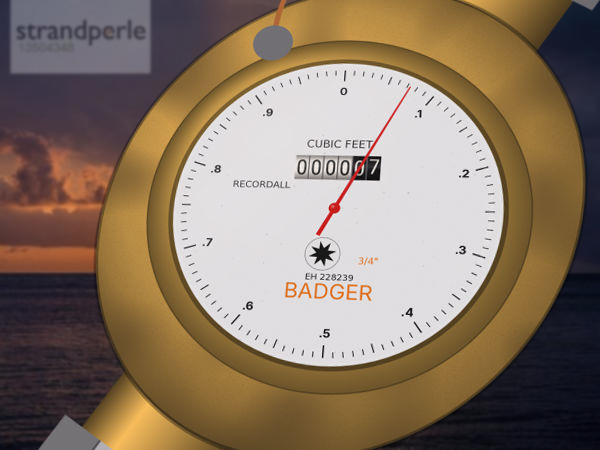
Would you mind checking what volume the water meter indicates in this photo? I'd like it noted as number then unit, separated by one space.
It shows 7.07 ft³
